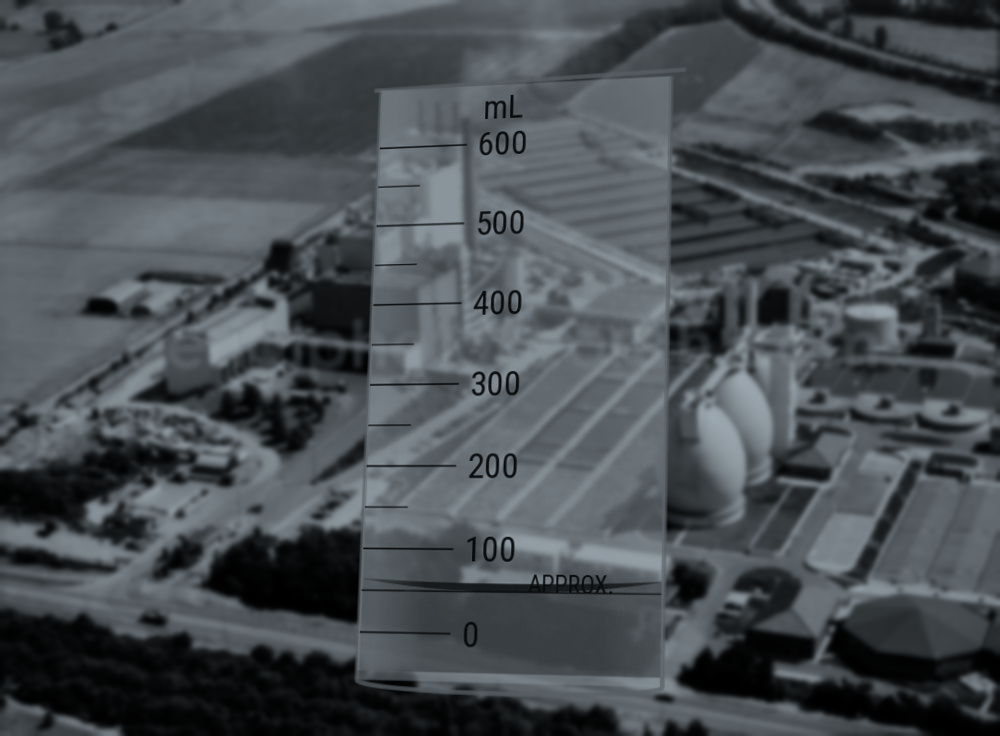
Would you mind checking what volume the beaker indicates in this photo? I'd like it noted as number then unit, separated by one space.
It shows 50 mL
